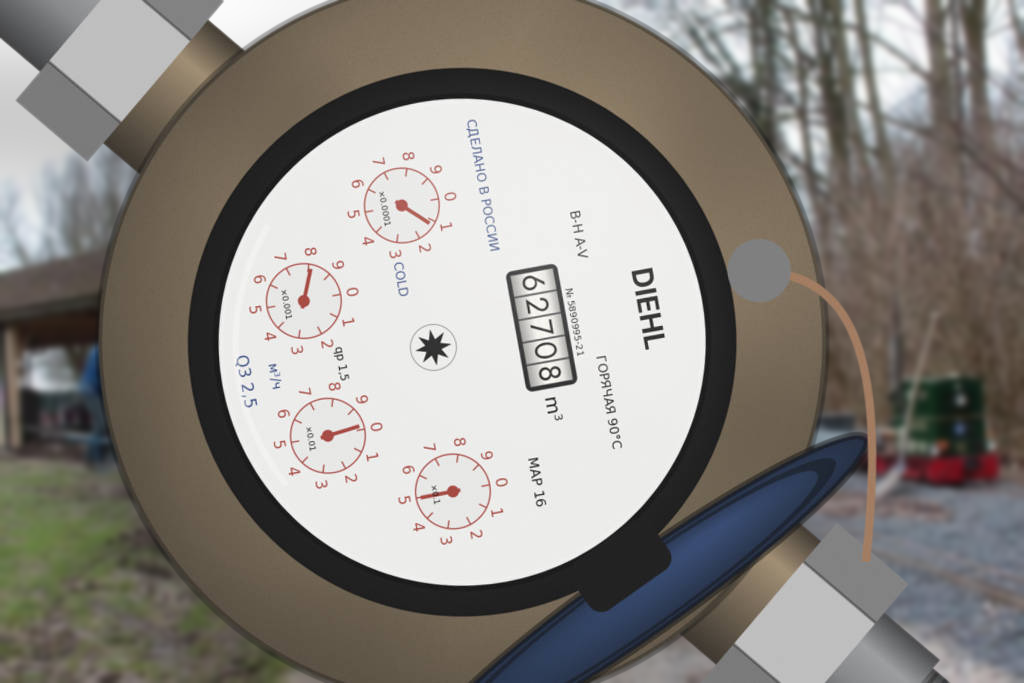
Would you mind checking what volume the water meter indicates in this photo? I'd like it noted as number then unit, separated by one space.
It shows 62708.4981 m³
